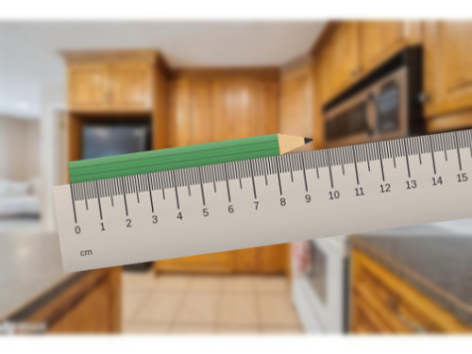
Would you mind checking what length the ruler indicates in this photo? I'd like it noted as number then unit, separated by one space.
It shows 9.5 cm
